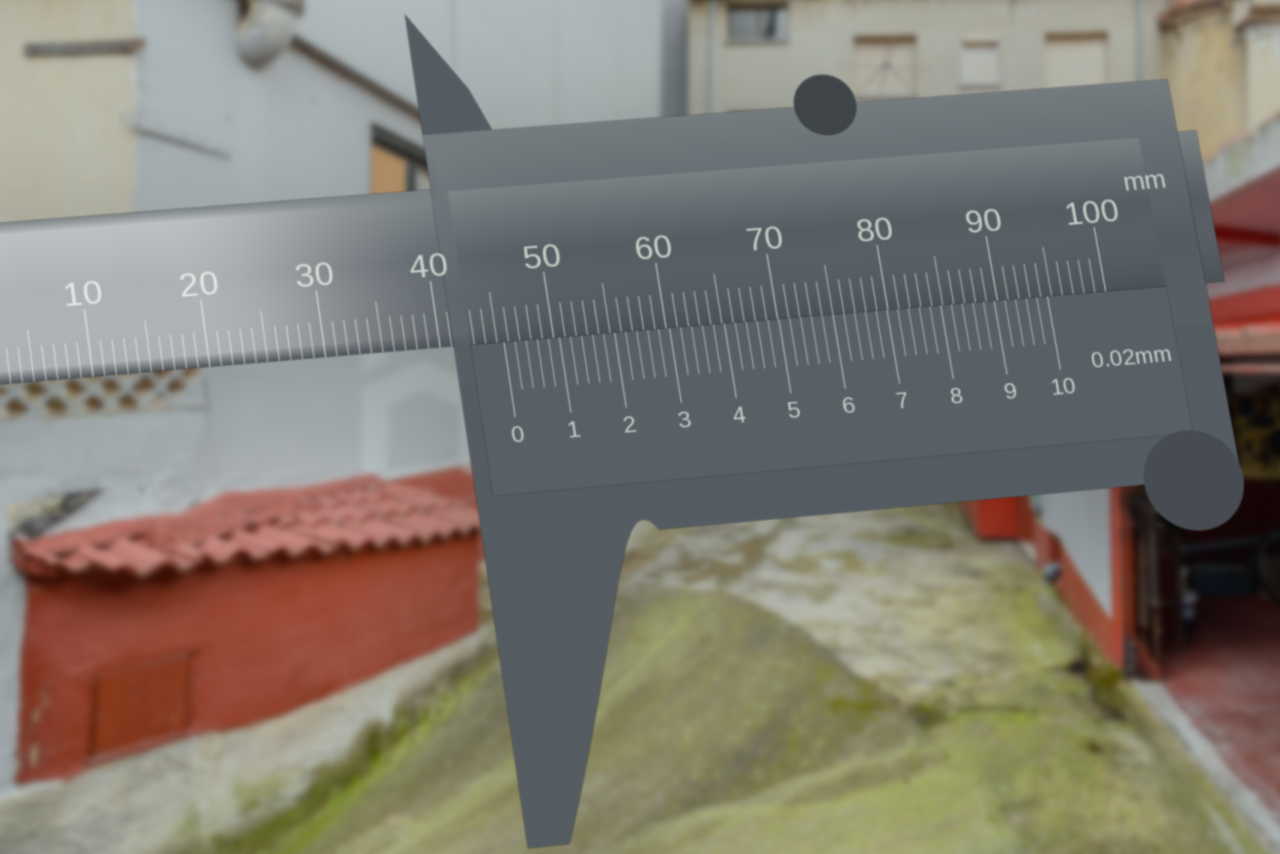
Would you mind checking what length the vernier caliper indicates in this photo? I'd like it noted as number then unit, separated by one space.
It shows 45.6 mm
